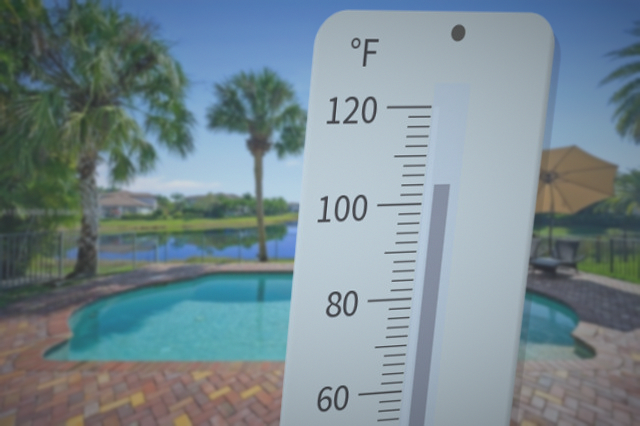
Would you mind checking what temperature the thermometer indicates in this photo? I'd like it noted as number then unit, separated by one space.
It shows 104 °F
